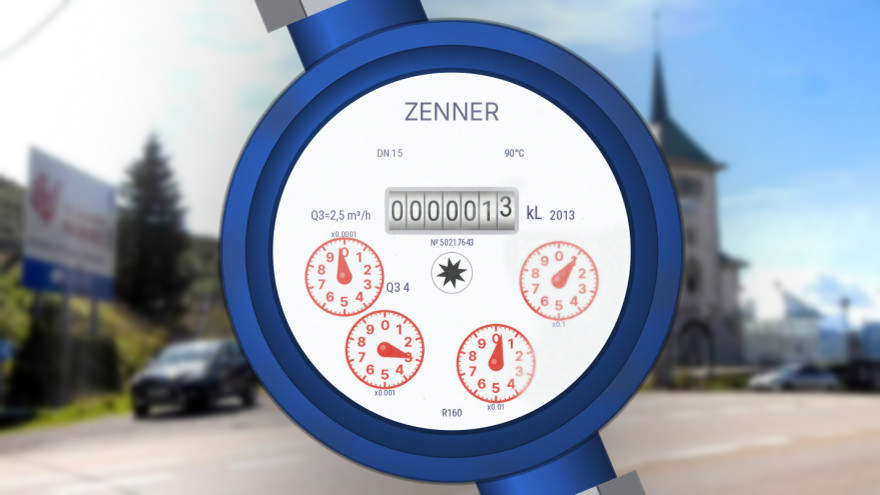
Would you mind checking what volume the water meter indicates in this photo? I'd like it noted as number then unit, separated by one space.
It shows 13.1029 kL
